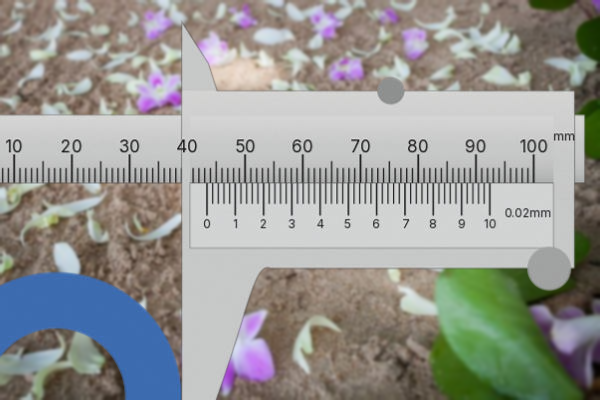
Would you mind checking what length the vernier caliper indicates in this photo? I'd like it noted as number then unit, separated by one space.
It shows 43.4 mm
